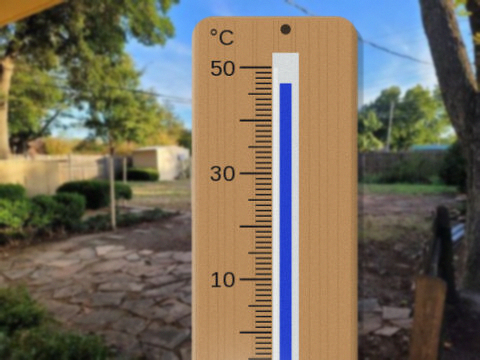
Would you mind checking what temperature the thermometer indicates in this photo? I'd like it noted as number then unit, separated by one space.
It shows 47 °C
